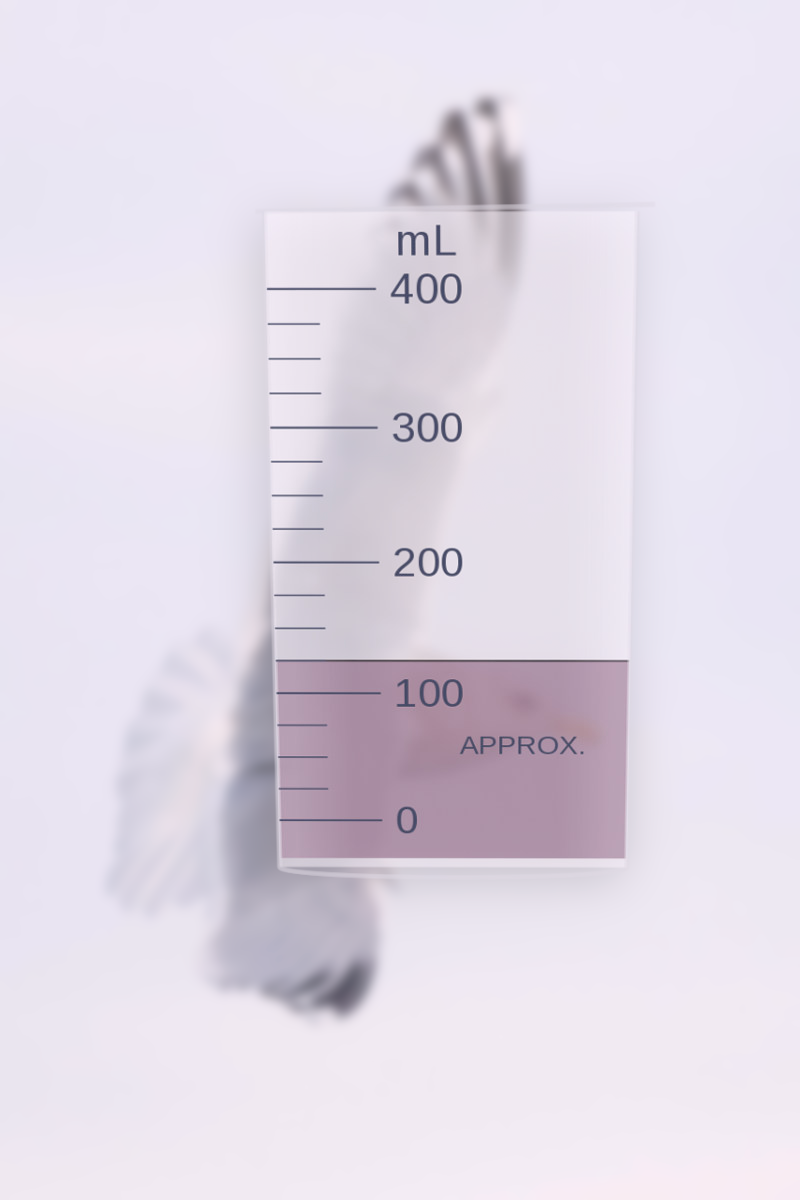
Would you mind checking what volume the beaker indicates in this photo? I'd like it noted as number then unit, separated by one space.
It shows 125 mL
